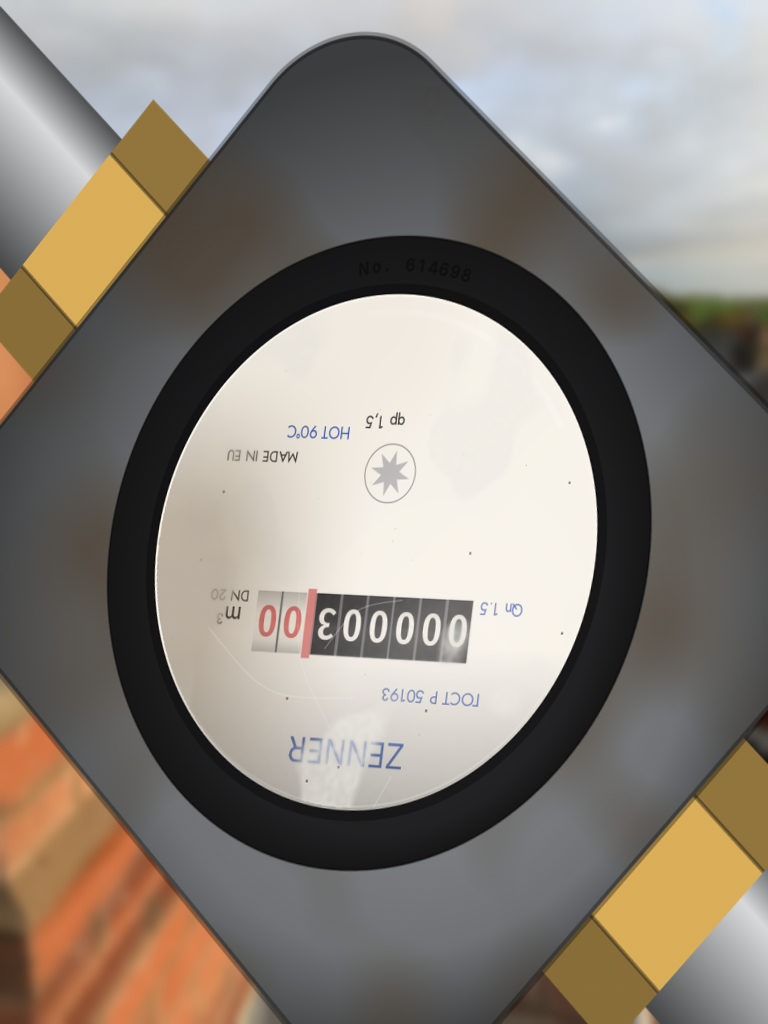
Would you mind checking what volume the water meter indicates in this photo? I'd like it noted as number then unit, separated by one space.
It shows 3.00 m³
